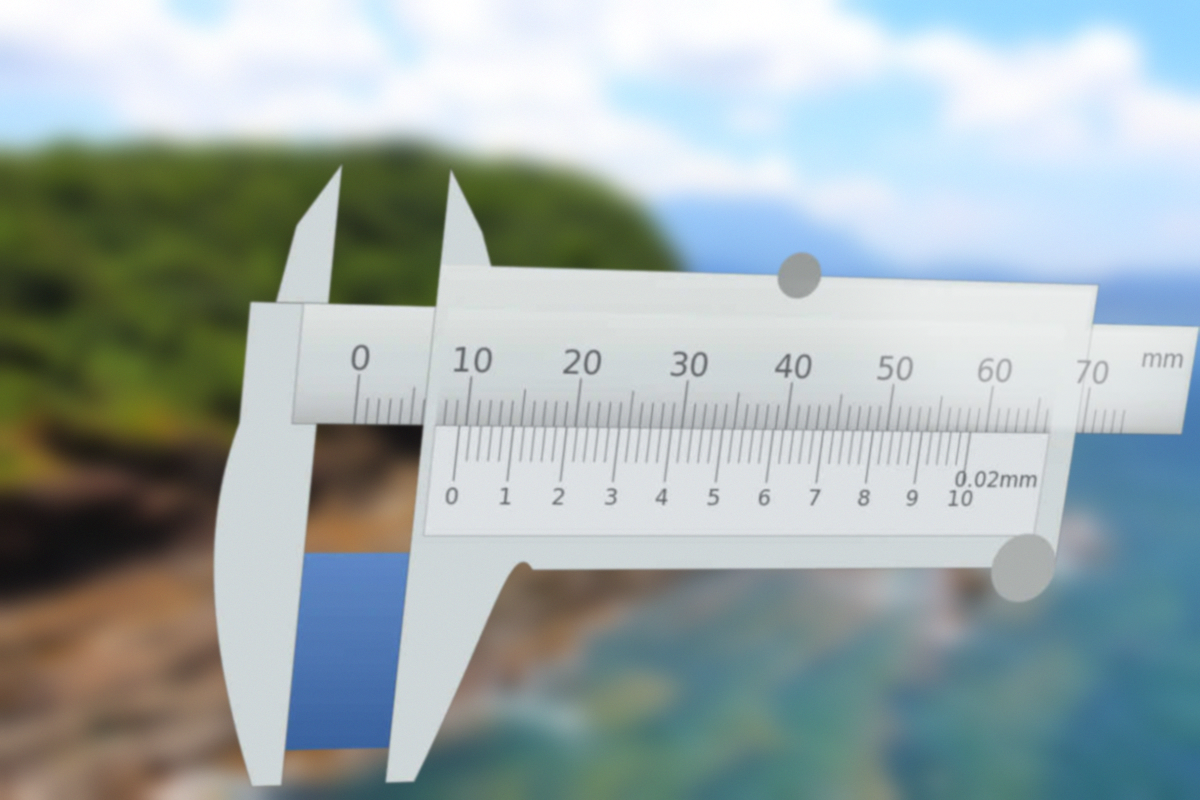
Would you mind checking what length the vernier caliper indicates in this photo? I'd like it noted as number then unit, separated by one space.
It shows 9.4 mm
